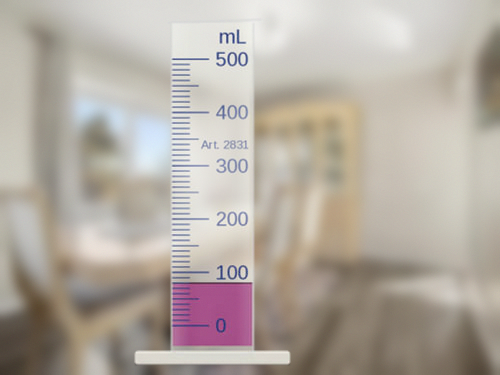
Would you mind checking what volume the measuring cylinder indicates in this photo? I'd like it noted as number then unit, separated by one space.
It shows 80 mL
